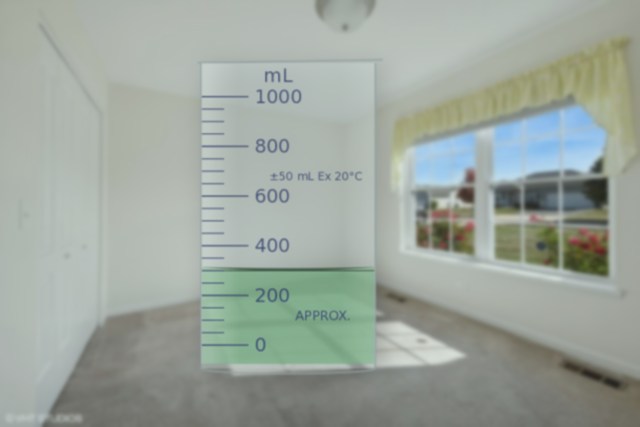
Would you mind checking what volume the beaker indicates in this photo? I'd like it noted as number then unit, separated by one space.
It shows 300 mL
